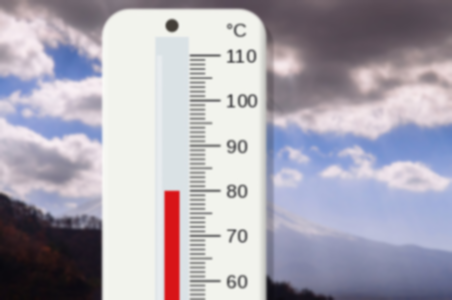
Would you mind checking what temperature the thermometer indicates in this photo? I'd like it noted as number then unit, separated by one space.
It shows 80 °C
